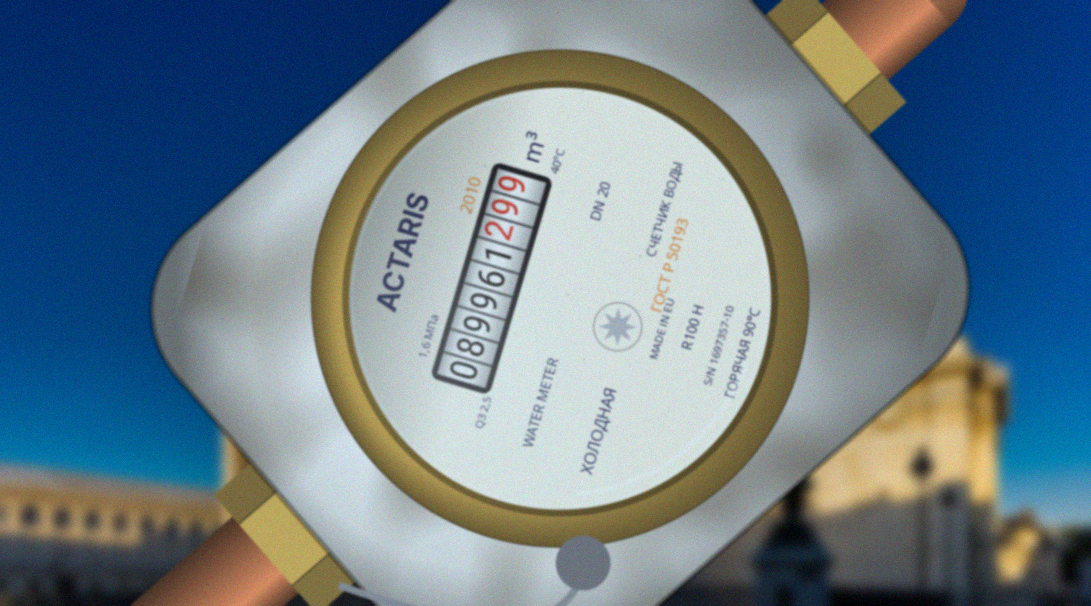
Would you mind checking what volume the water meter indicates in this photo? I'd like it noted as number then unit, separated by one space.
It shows 89961.299 m³
